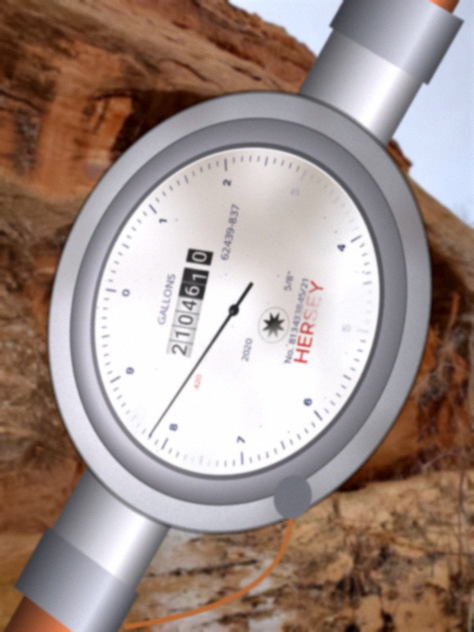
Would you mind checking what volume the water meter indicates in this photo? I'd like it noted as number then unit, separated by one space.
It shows 2104608.2 gal
